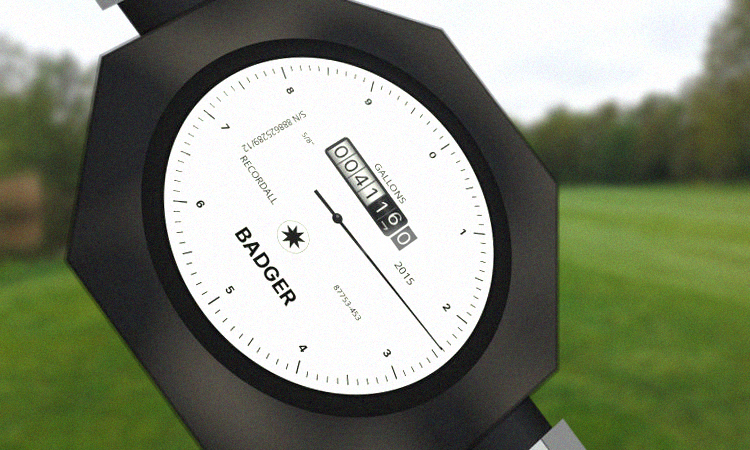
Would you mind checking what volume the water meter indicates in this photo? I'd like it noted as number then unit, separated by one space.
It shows 41162.4 gal
